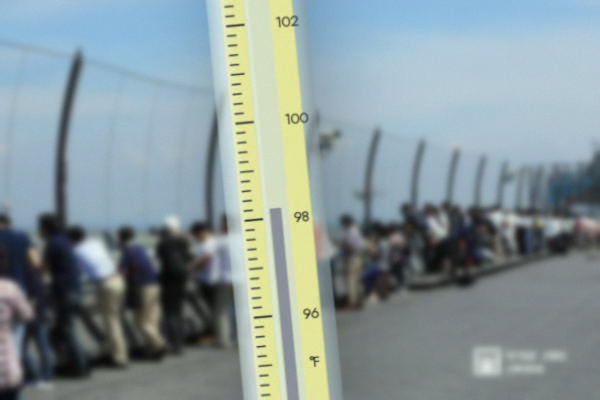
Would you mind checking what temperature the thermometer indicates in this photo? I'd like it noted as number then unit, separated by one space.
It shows 98.2 °F
